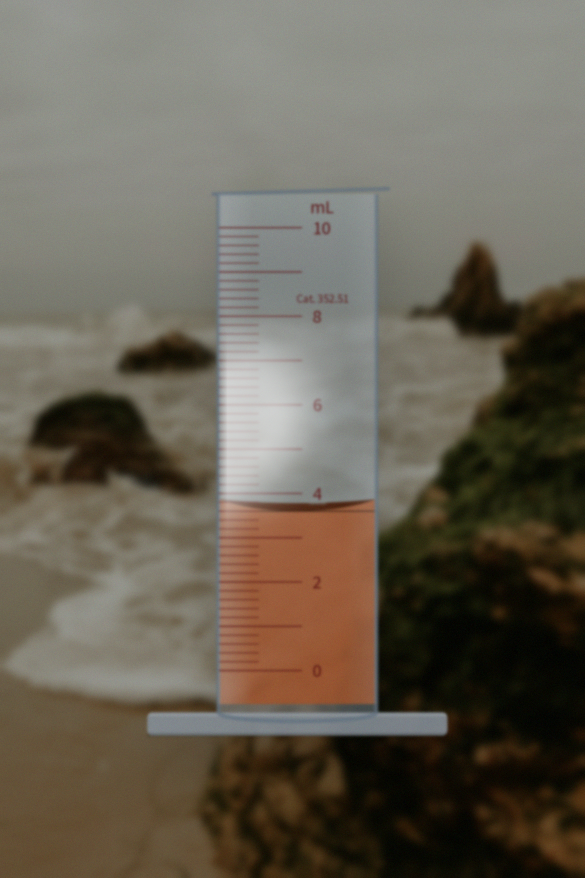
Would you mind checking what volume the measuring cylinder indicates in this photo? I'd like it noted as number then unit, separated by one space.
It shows 3.6 mL
